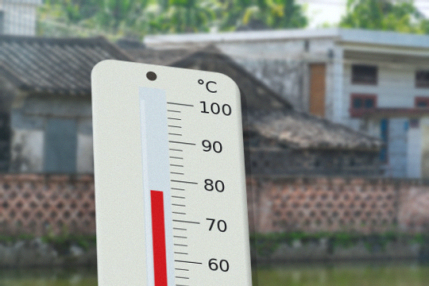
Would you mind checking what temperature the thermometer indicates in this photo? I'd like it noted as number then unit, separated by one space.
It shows 77 °C
